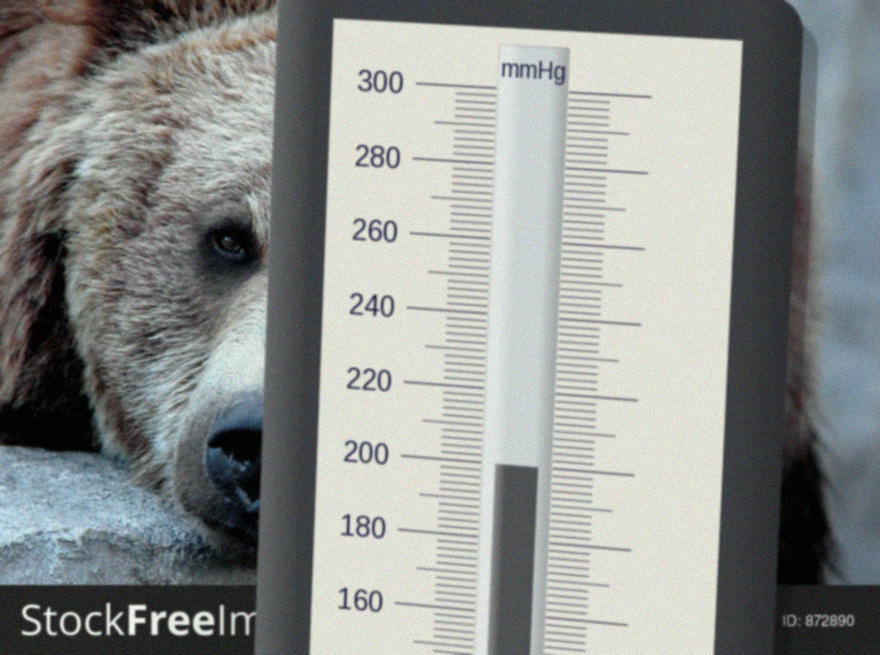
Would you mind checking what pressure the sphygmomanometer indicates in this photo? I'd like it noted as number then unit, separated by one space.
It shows 200 mmHg
